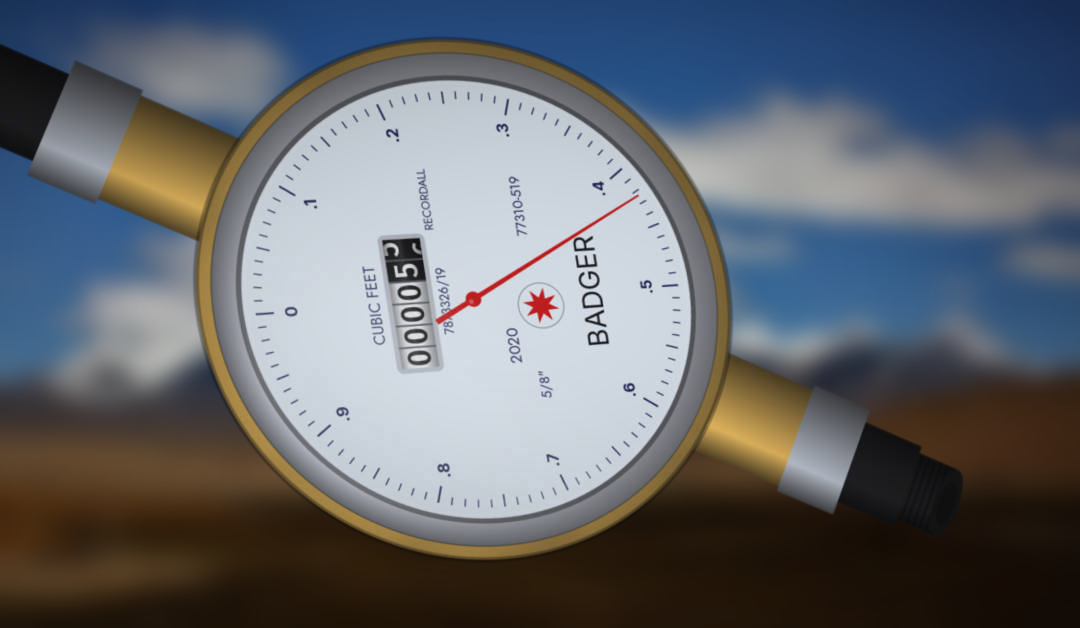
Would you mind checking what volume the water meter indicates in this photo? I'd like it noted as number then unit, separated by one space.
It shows 55.42 ft³
